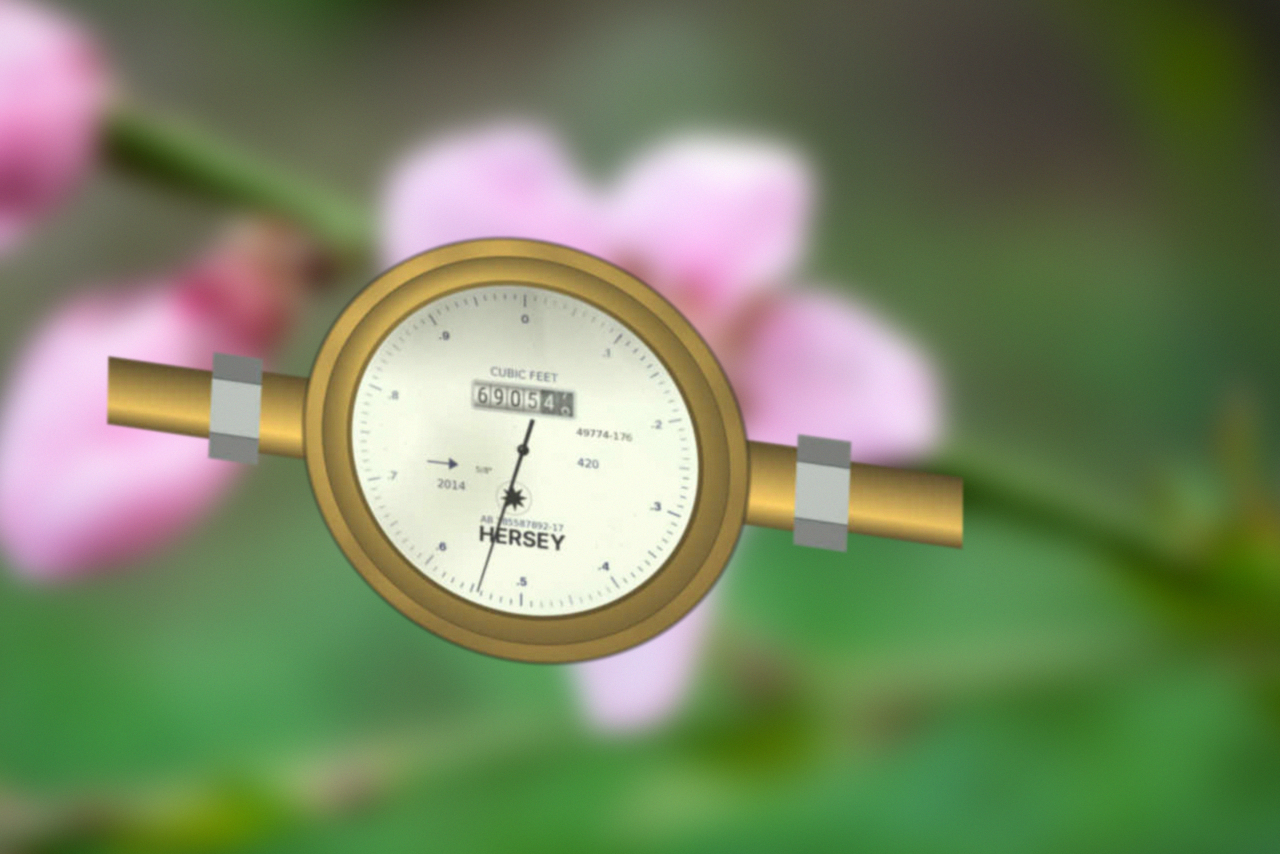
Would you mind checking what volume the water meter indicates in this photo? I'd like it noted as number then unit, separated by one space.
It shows 690547.54 ft³
